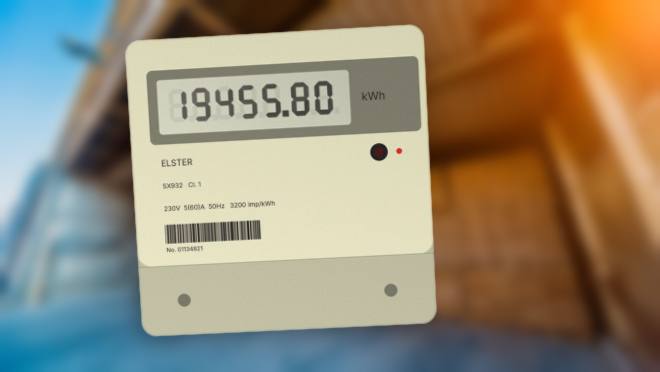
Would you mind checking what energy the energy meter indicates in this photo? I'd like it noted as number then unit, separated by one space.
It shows 19455.80 kWh
